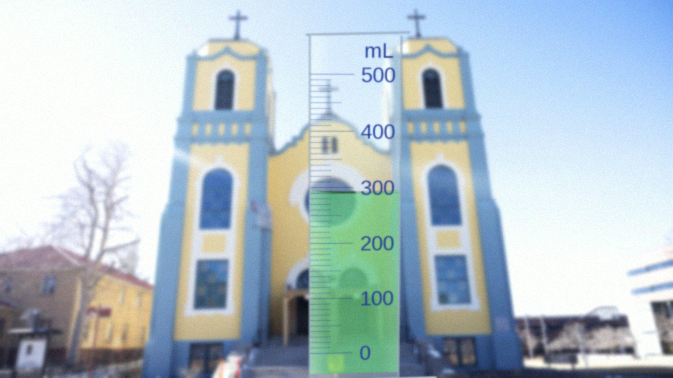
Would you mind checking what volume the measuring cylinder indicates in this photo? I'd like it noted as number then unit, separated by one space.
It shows 290 mL
